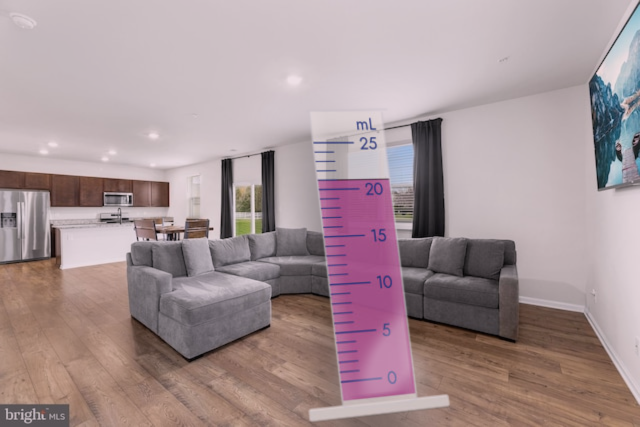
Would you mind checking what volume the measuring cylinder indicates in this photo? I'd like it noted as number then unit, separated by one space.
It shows 21 mL
